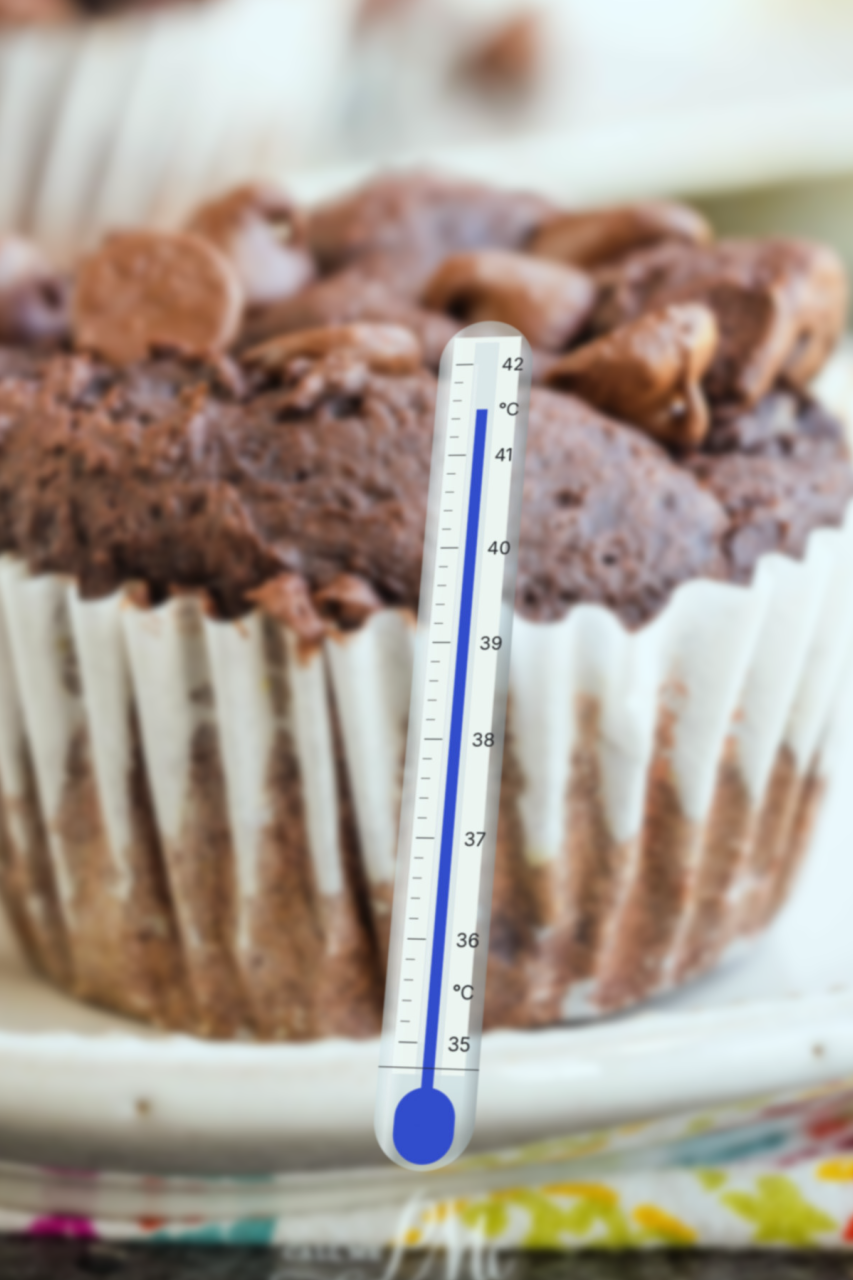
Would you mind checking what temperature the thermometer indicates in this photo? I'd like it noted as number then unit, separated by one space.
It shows 41.5 °C
